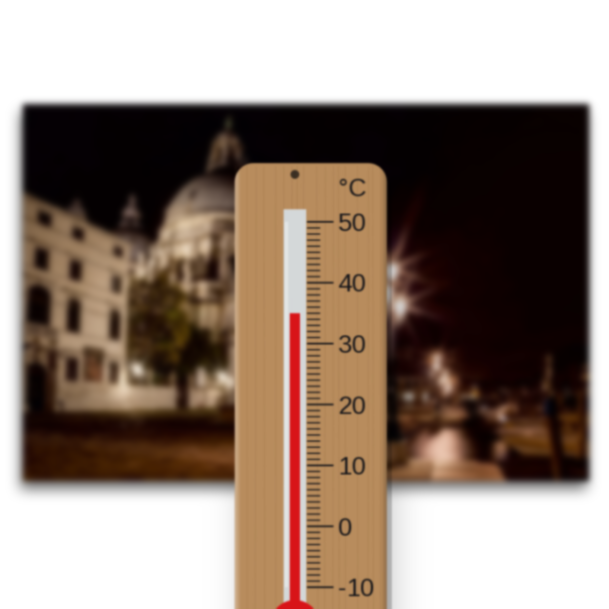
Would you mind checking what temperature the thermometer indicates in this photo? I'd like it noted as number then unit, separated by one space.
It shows 35 °C
